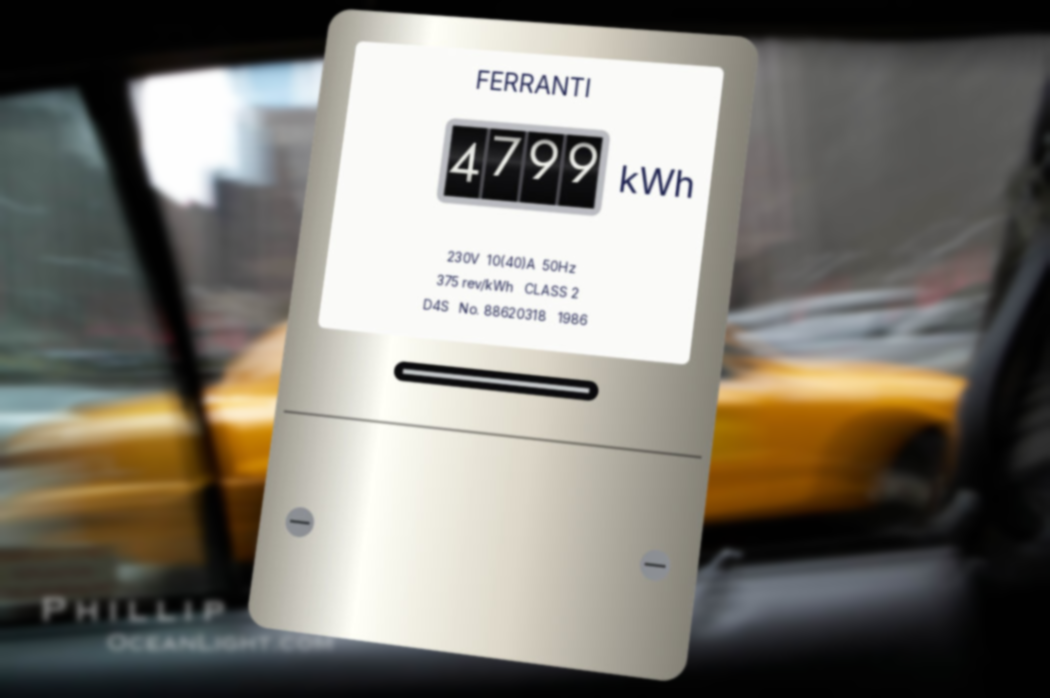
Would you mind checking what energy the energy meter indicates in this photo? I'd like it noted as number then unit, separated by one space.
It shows 4799 kWh
